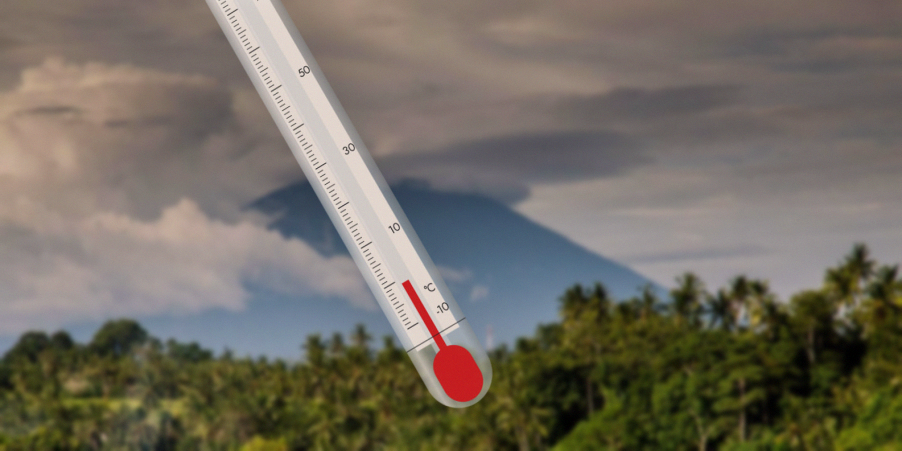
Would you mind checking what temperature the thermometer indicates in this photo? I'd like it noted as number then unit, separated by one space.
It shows -1 °C
